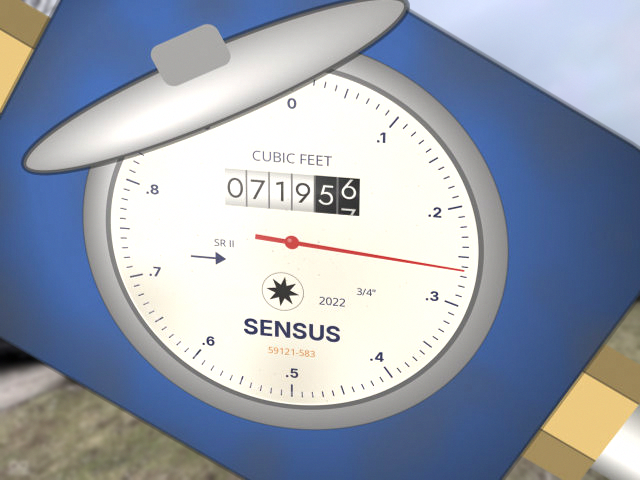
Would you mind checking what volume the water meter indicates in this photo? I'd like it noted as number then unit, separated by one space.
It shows 71956.26 ft³
